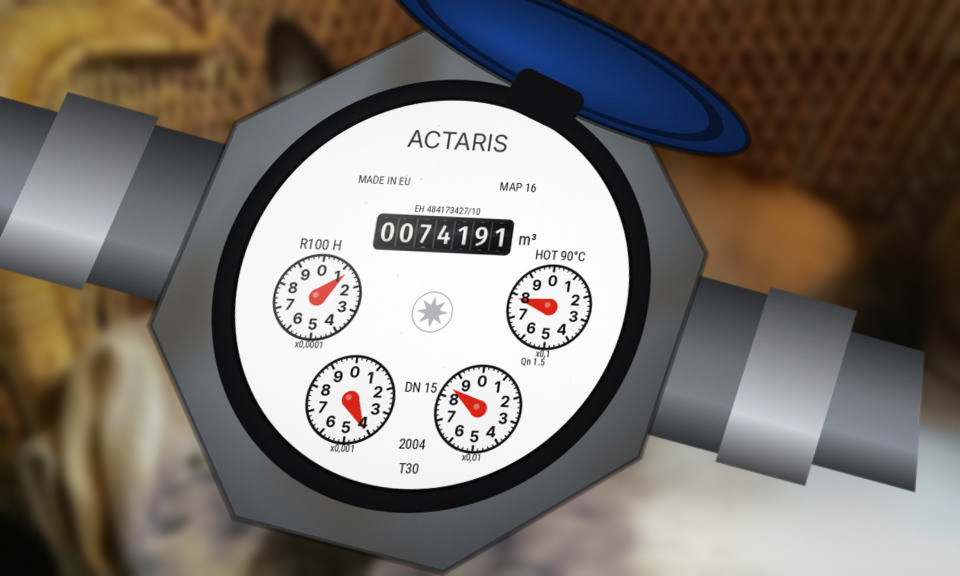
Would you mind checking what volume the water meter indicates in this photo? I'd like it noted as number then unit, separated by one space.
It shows 74191.7841 m³
